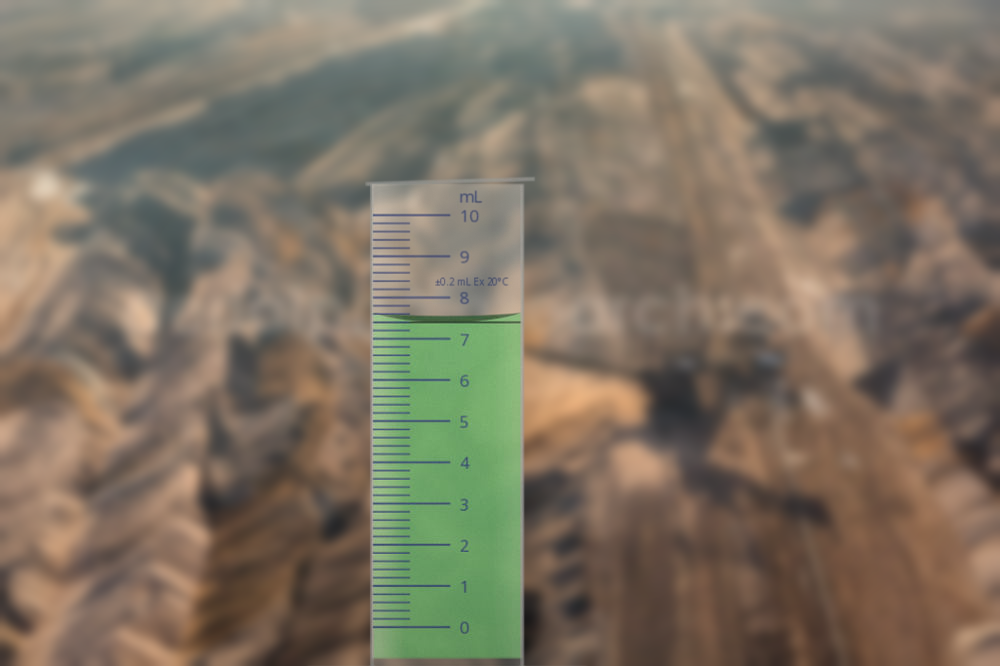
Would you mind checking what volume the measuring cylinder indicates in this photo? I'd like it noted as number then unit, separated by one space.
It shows 7.4 mL
